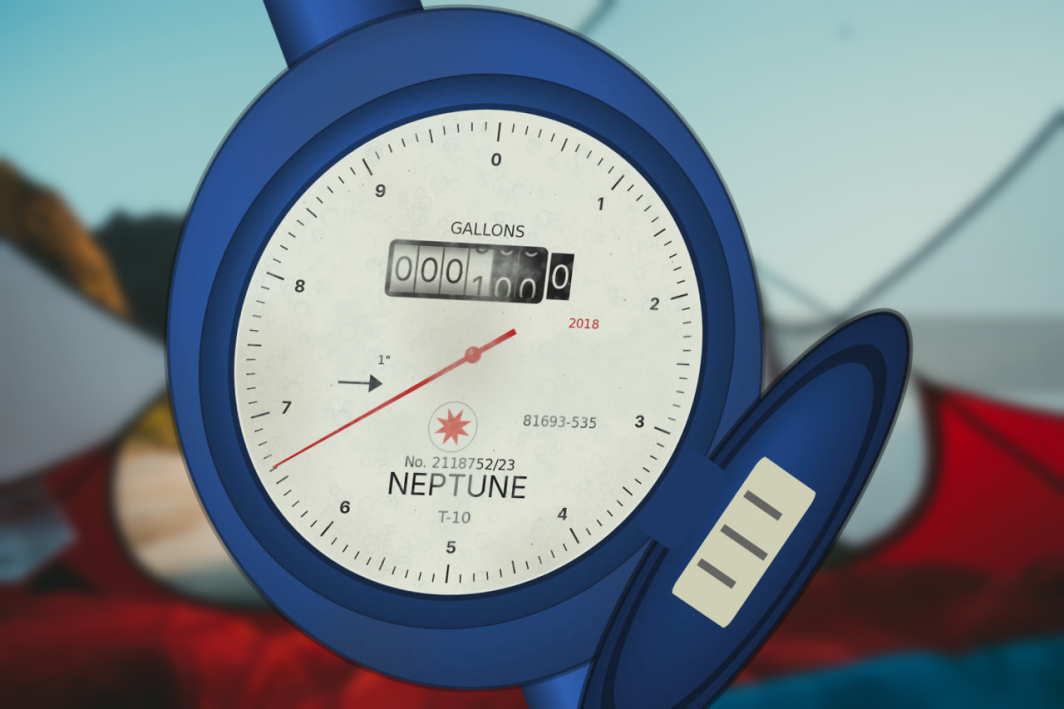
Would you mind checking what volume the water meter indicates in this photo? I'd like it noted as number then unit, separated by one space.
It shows 996.6 gal
